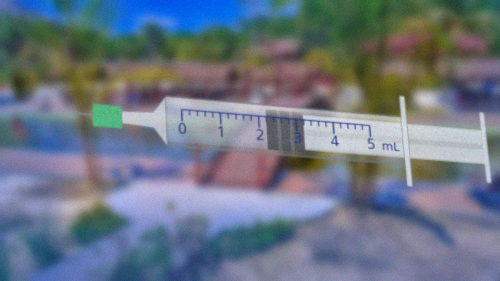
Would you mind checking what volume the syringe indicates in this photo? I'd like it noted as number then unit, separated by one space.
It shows 2.2 mL
